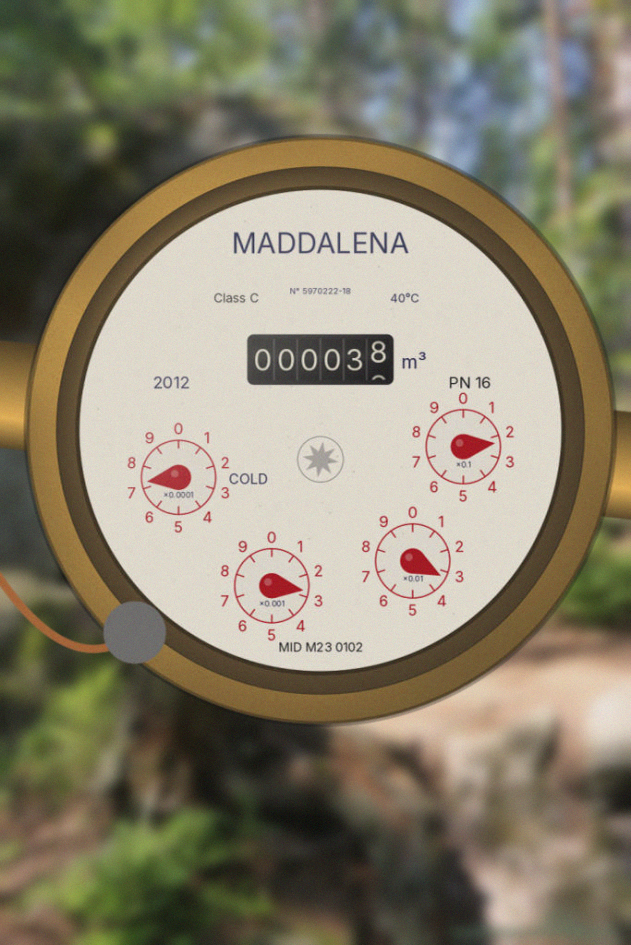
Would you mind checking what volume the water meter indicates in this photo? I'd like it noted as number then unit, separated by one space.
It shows 38.2327 m³
